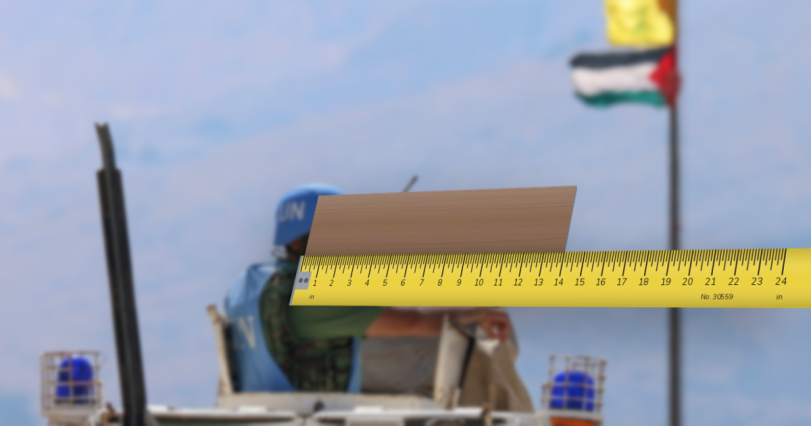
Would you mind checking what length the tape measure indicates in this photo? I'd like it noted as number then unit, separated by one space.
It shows 14 in
